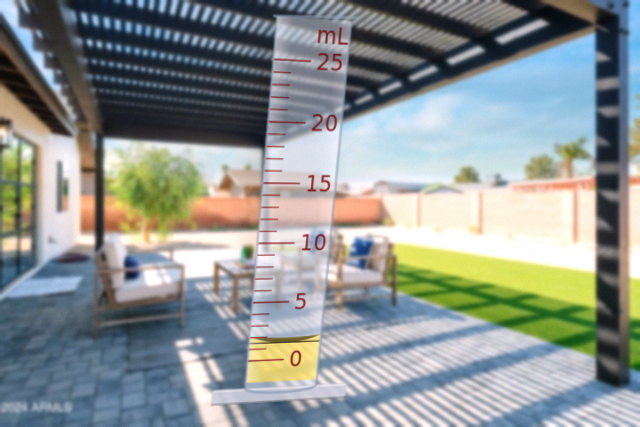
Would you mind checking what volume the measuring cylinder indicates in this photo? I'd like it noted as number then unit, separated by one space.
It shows 1.5 mL
